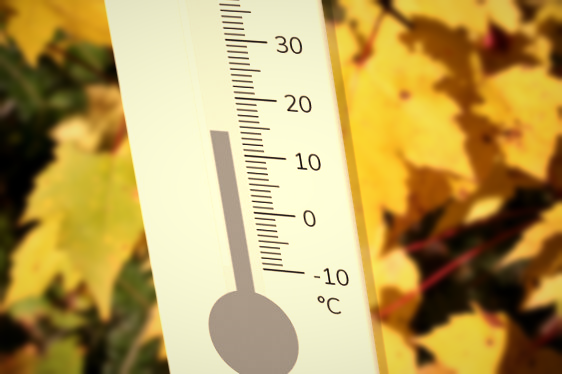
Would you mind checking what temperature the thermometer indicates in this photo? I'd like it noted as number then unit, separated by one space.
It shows 14 °C
